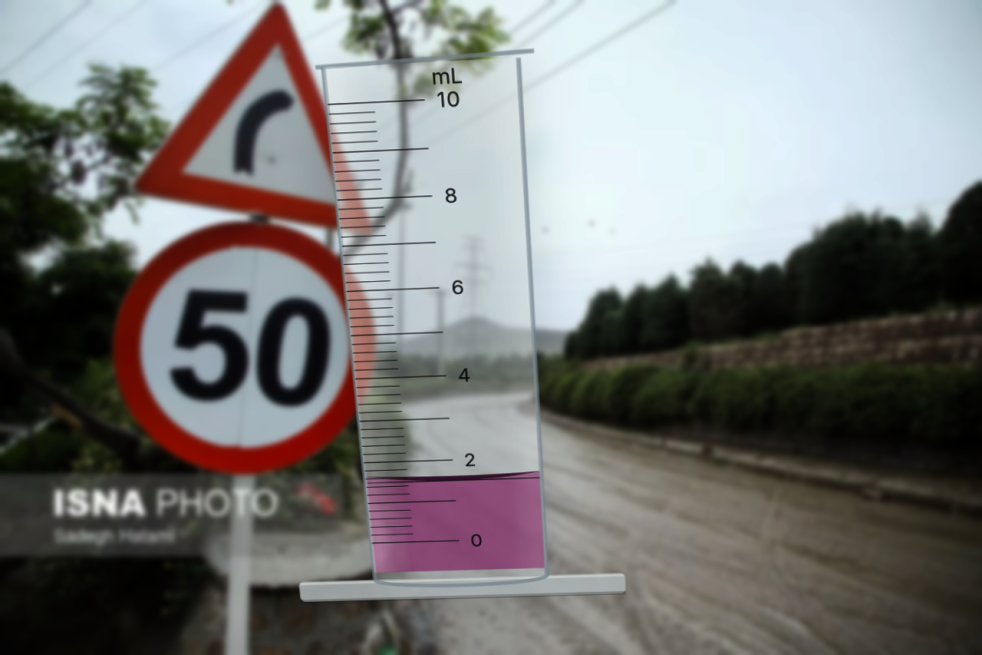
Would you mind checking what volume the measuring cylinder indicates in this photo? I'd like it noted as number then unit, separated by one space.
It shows 1.5 mL
